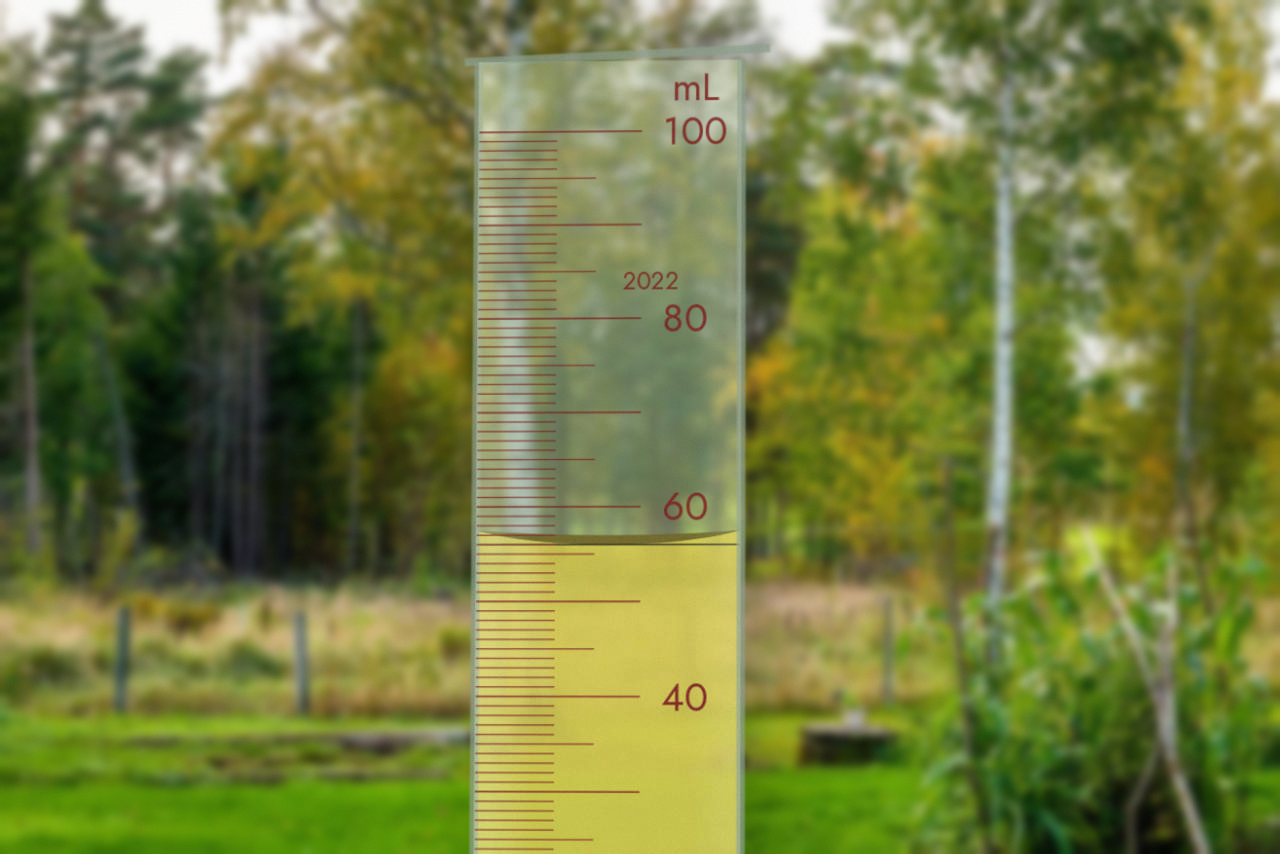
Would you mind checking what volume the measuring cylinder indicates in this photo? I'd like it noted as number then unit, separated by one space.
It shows 56 mL
